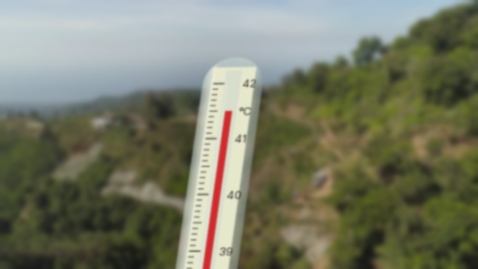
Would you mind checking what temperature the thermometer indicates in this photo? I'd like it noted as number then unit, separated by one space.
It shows 41.5 °C
